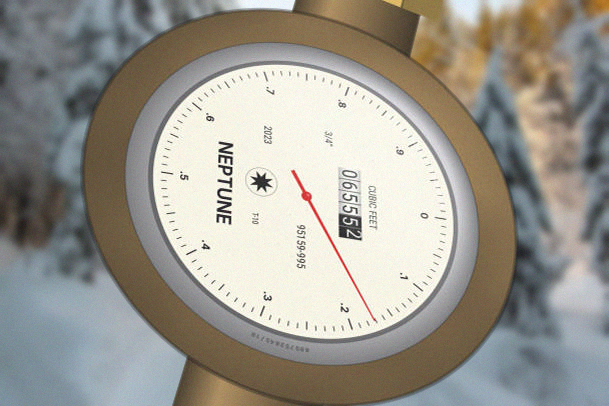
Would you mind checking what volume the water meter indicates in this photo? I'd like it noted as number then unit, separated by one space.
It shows 65552.17 ft³
